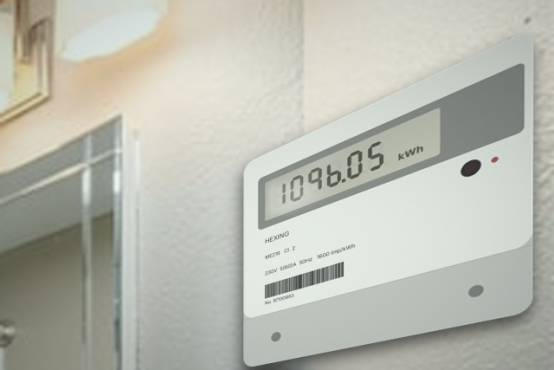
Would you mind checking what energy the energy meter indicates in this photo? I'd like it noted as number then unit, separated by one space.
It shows 1096.05 kWh
